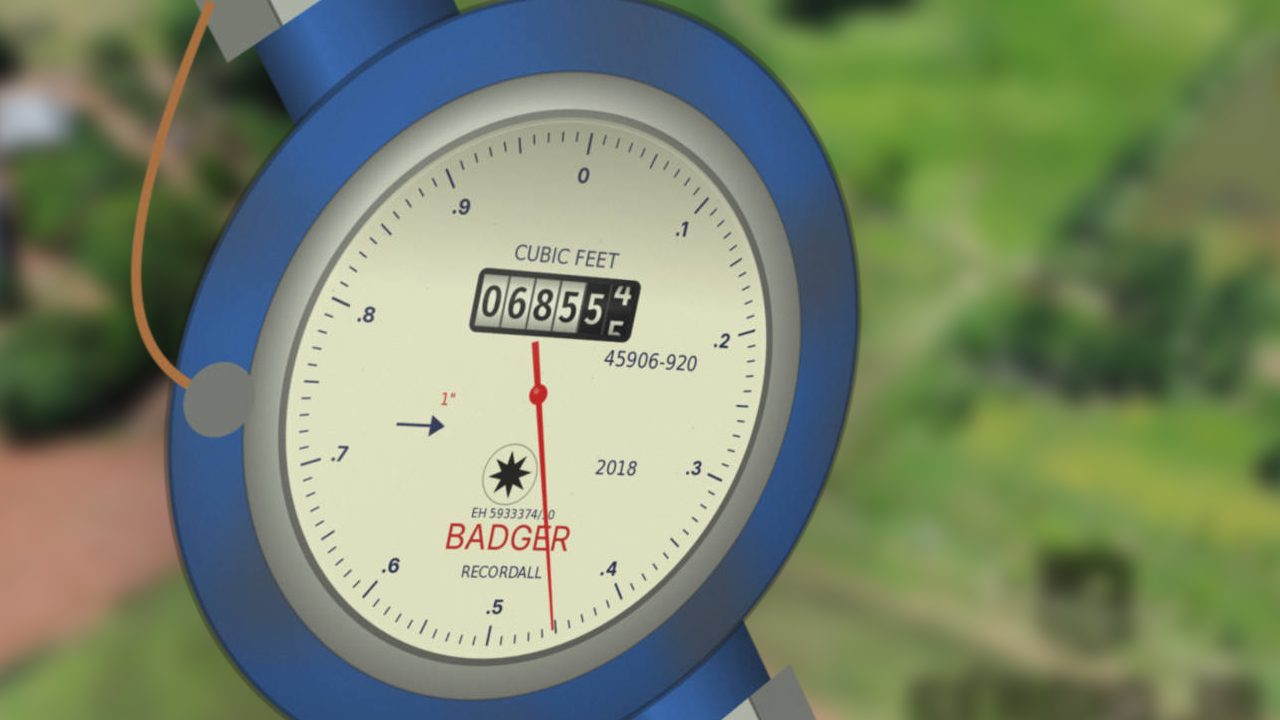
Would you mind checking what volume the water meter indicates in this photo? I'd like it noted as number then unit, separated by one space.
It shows 68554.45 ft³
